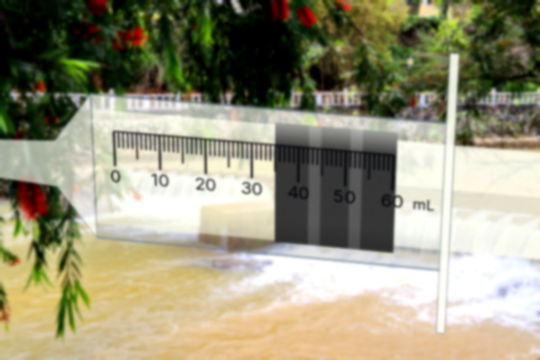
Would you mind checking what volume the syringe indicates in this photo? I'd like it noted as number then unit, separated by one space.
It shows 35 mL
